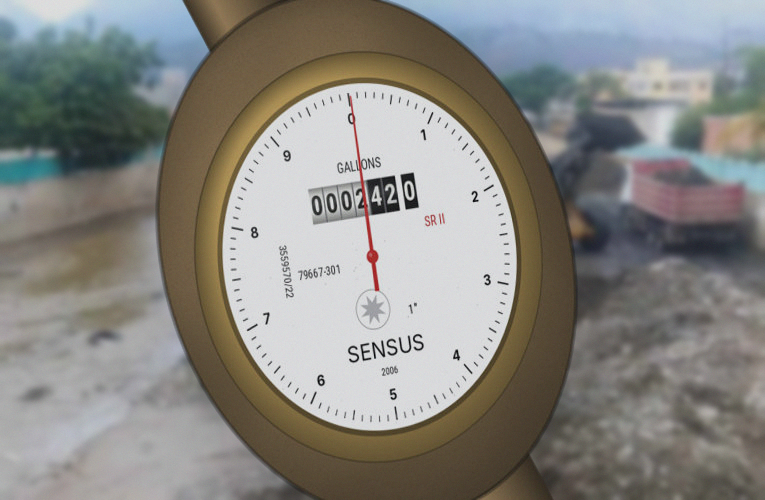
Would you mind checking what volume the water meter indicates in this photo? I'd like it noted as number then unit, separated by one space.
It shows 2420.0 gal
